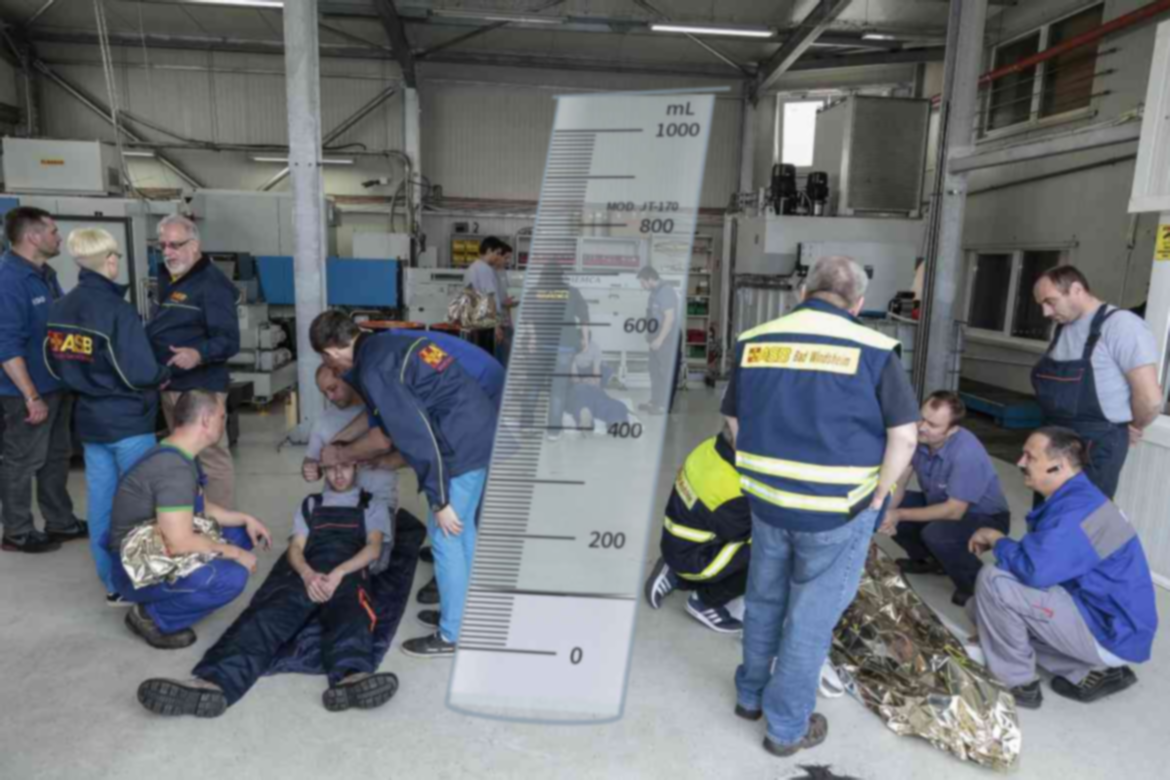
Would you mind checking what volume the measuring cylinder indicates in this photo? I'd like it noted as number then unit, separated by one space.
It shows 100 mL
